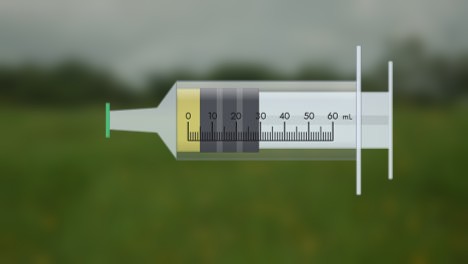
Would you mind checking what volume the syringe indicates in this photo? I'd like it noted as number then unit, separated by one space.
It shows 5 mL
